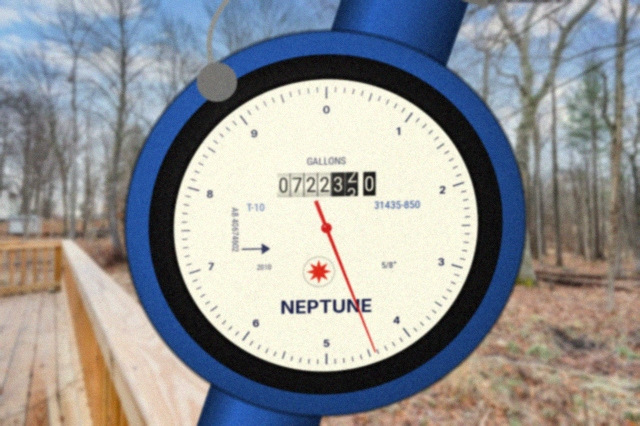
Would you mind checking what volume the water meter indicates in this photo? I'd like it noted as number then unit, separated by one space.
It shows 722324.4 gal
